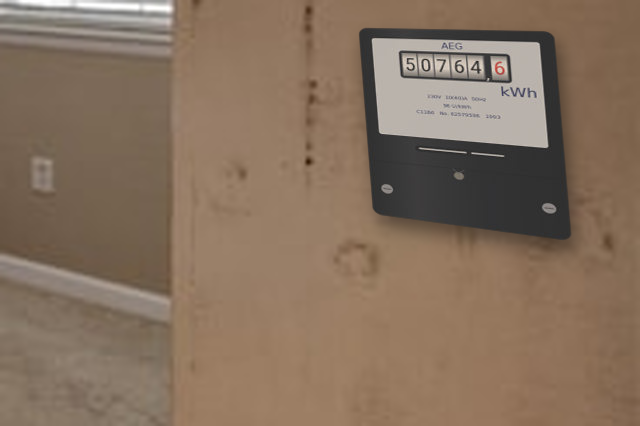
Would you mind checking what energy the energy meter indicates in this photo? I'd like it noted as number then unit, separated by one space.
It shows 50764.6 kWh
